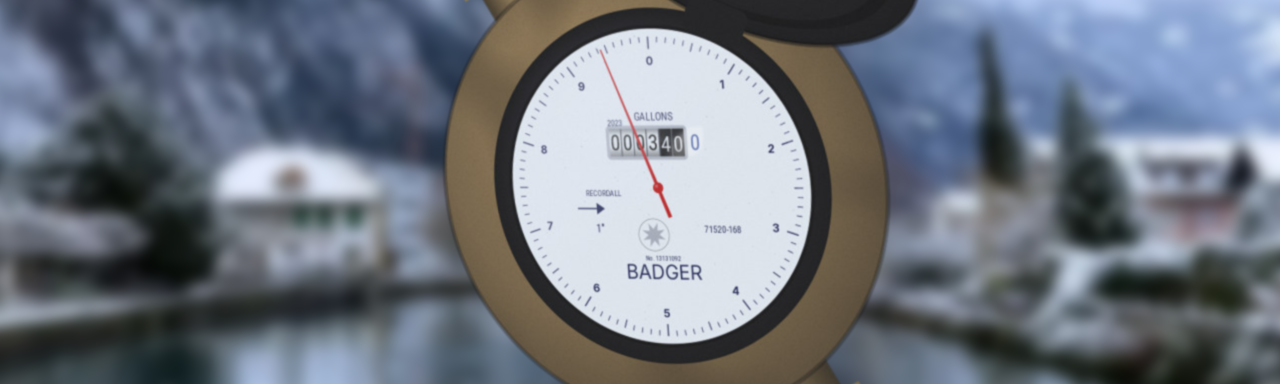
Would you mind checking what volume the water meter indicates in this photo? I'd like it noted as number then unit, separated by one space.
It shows 3399.4 gal
